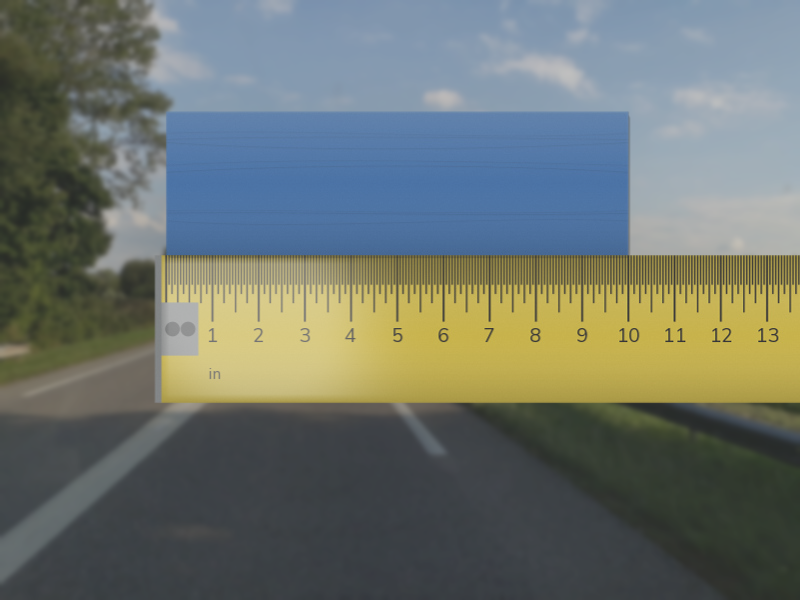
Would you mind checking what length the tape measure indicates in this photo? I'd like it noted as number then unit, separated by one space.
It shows 10 in
